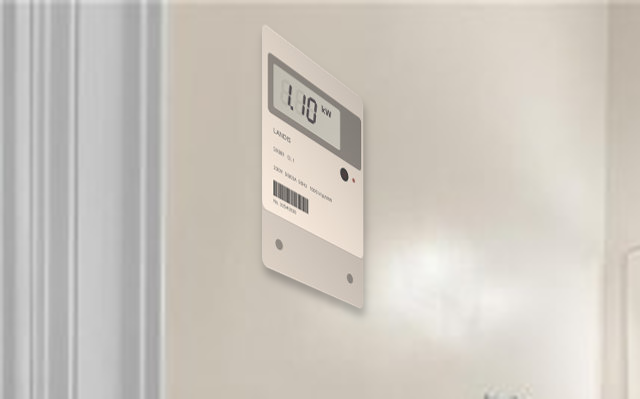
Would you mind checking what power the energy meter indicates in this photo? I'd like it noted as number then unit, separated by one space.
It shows 1.10 kW
